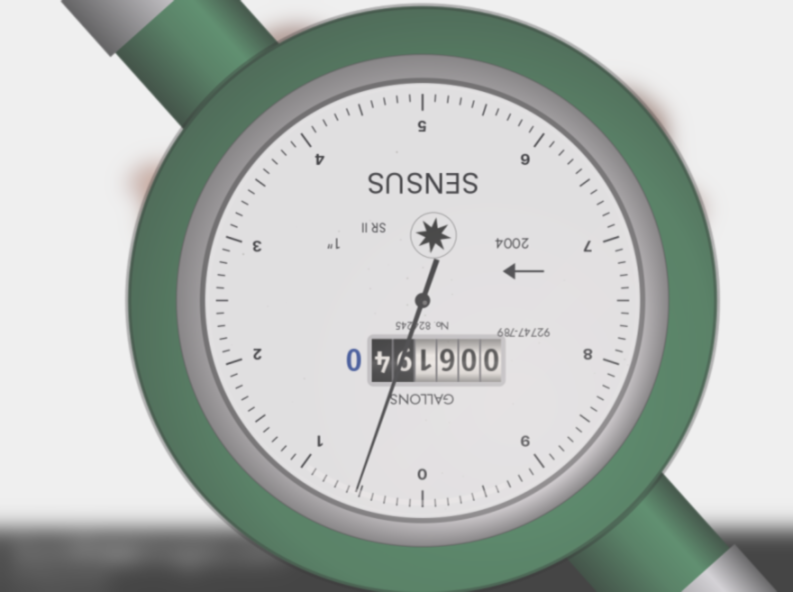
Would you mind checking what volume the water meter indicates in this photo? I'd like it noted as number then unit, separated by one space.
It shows 61940.5 gal
